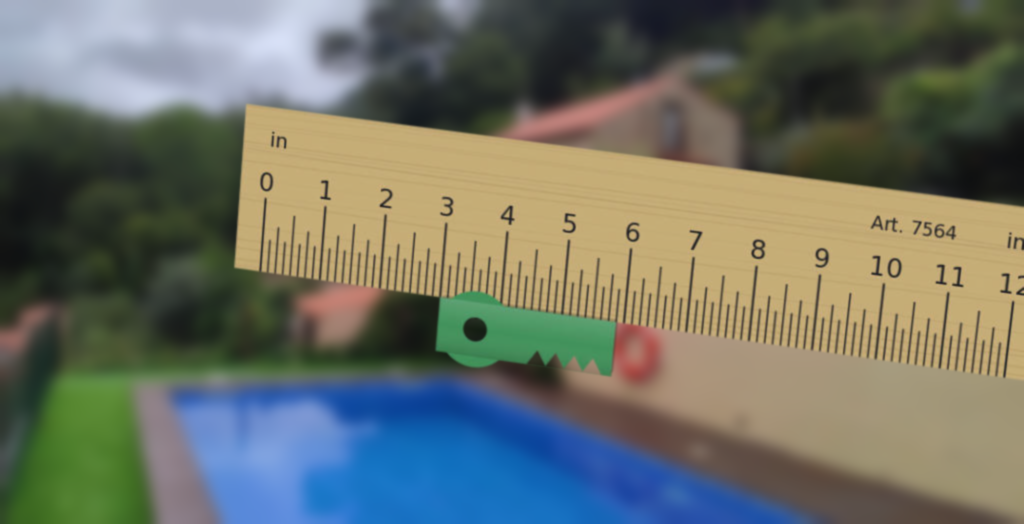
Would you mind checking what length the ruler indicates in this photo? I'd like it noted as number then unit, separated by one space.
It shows 2.875 in
